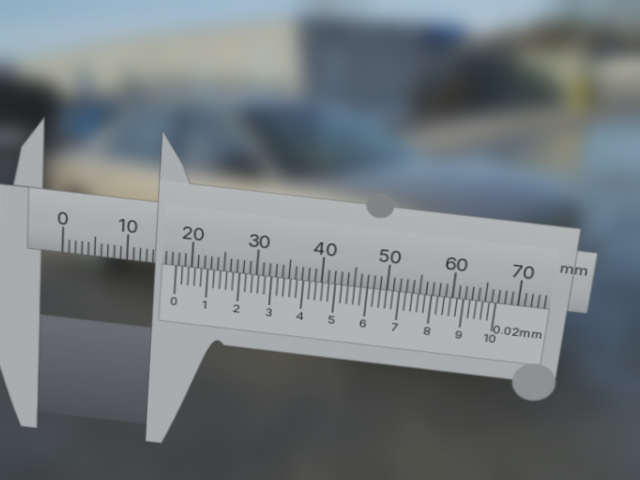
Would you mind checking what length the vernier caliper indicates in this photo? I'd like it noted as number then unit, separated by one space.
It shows 17.6 mm
